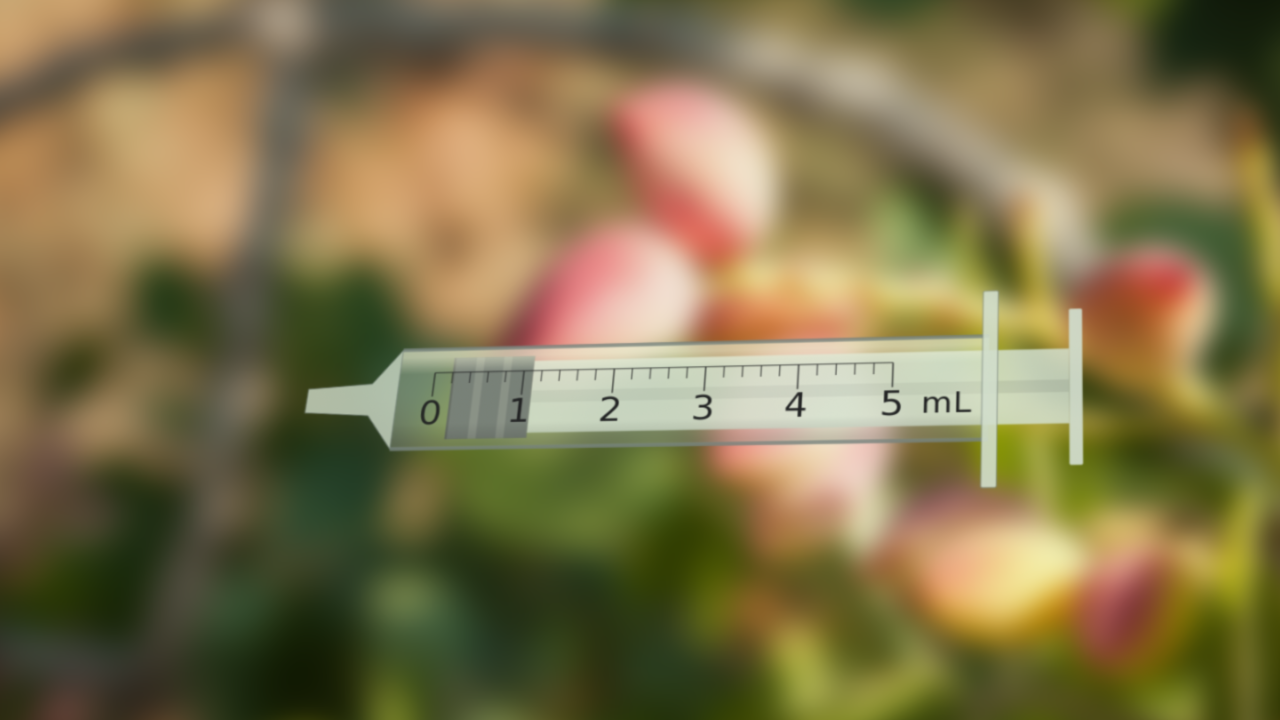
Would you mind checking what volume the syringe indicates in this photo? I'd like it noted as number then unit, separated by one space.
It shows 0.2 mL
